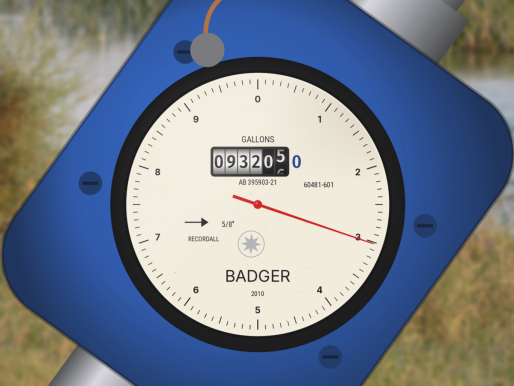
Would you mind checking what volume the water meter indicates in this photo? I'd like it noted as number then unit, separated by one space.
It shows 932053.0 gal
